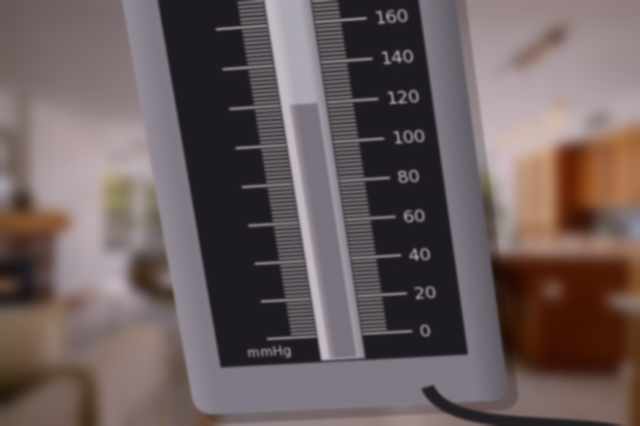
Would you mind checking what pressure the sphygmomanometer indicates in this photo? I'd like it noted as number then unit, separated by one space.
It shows 120 mmHg
